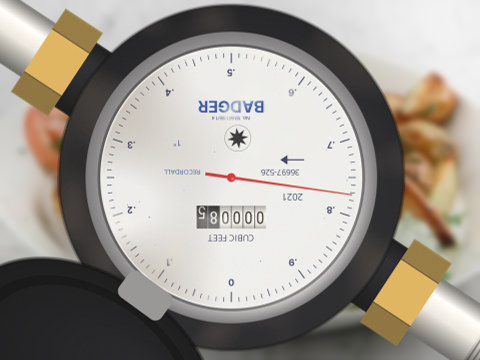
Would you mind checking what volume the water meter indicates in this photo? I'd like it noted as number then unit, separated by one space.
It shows 84.77 ft³
